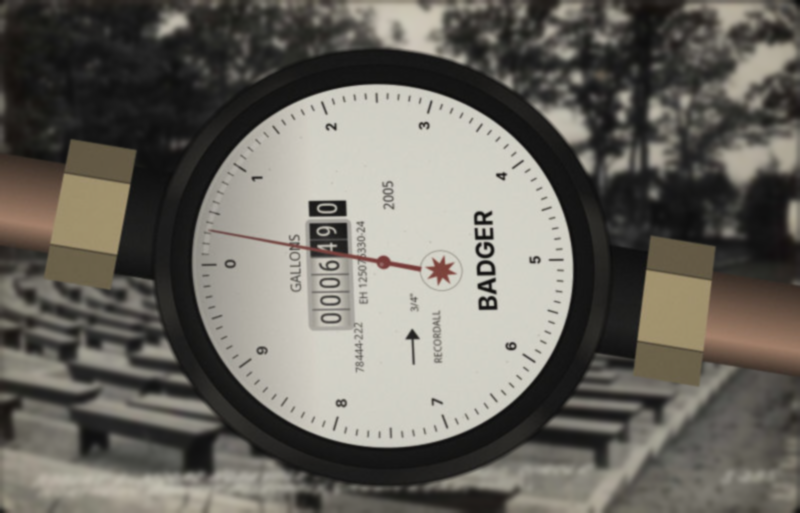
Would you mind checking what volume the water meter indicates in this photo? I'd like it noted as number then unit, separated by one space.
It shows 6490.3 gal
